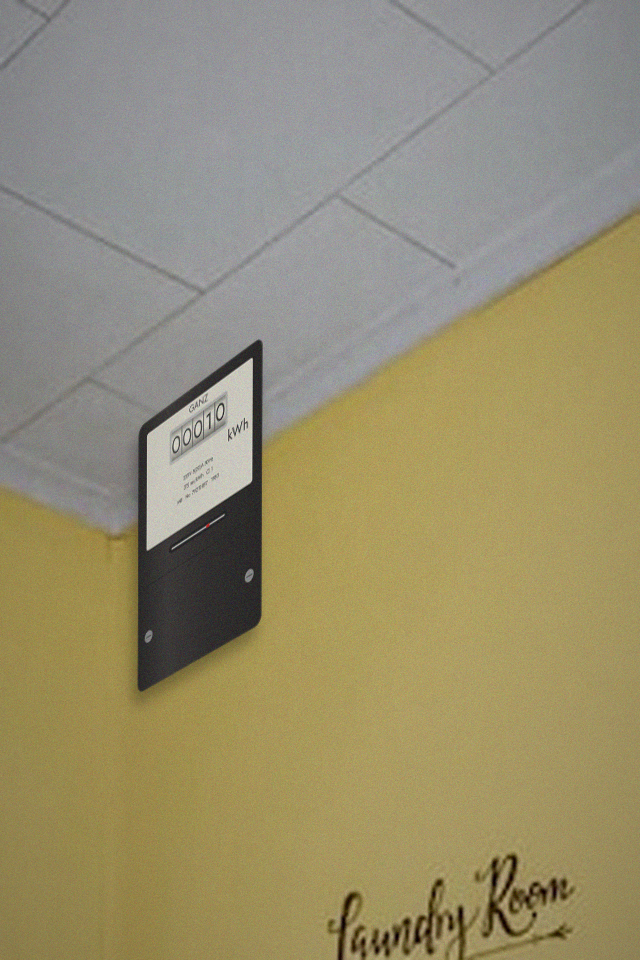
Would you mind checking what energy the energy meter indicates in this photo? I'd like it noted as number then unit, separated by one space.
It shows 10 kWh
